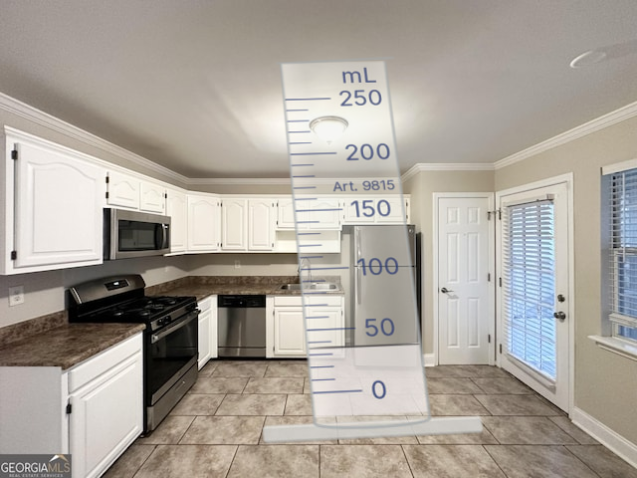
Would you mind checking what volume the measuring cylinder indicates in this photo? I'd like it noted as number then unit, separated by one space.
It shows 35 mL
